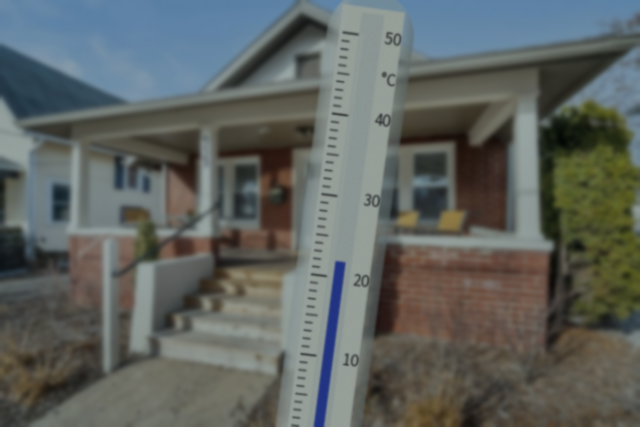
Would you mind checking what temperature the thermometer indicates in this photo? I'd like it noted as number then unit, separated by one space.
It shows 22 °C
